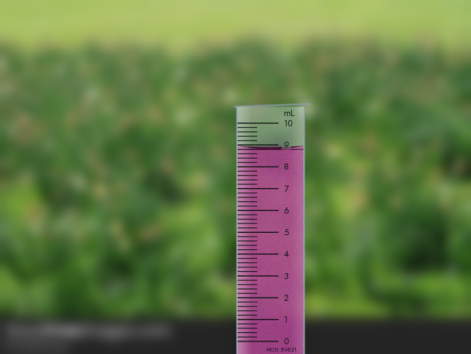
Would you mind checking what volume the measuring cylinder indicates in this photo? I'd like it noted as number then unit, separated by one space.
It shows 8.8 mL
